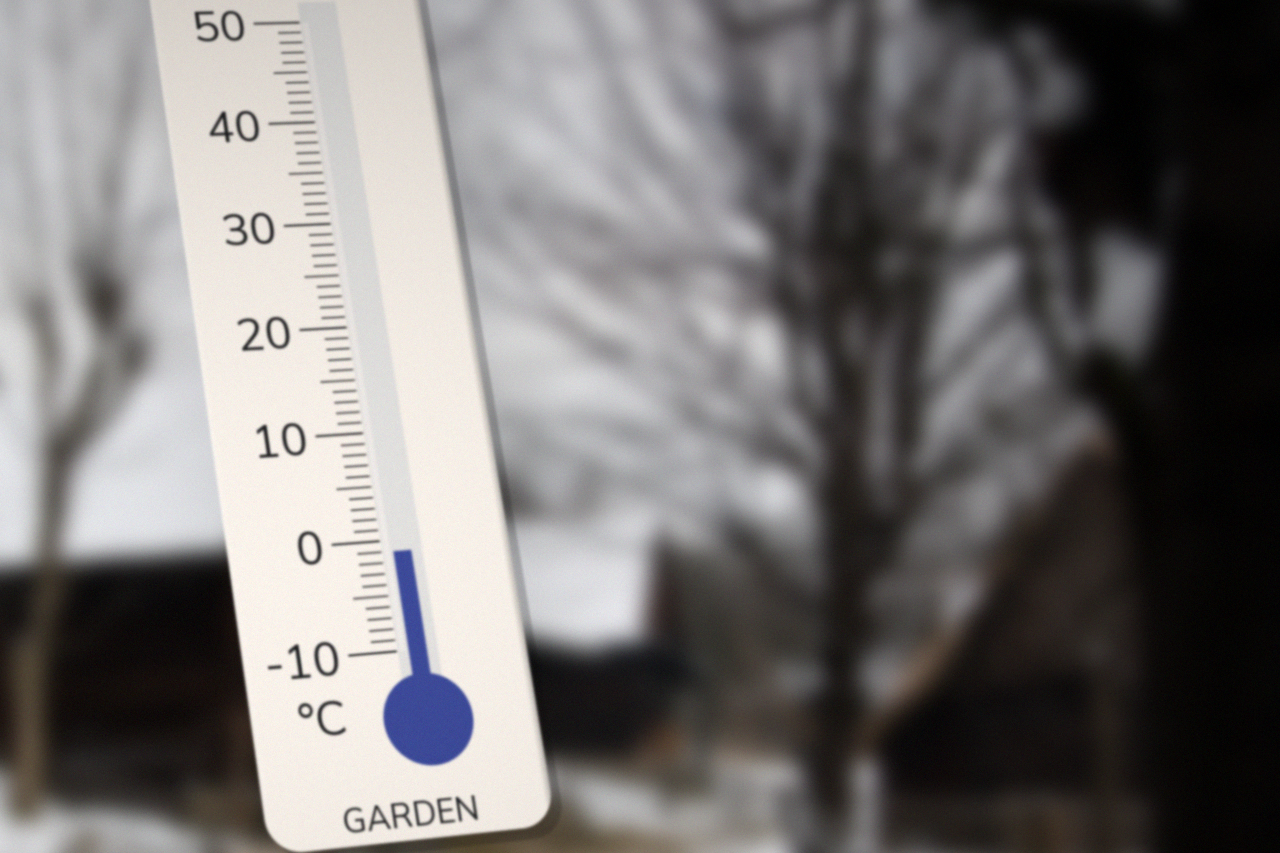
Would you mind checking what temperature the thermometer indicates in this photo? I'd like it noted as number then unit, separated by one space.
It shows -1 °C
